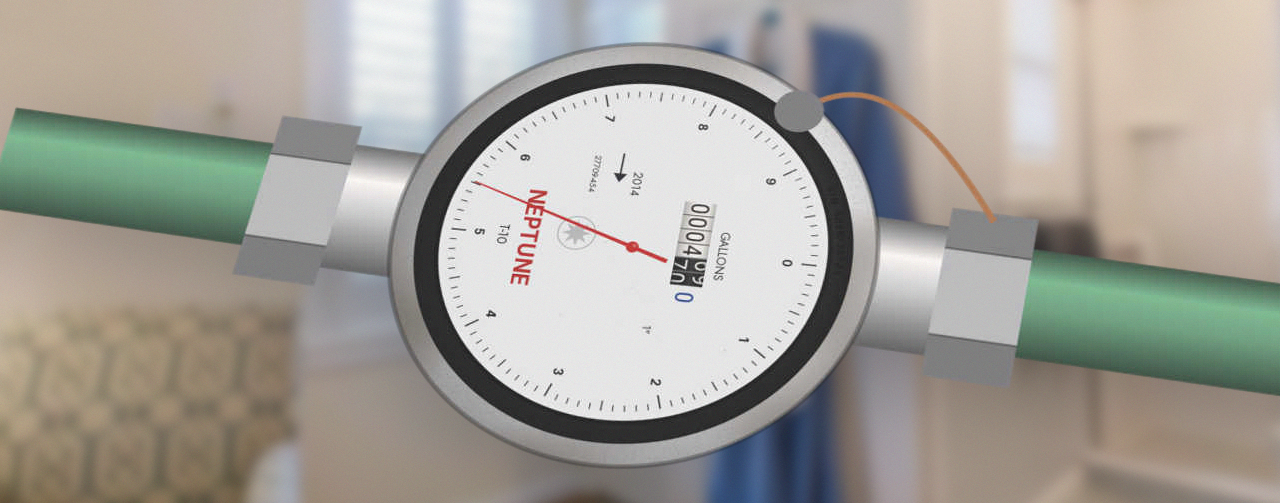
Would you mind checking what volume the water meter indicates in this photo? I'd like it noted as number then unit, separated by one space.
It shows 4695.5 gal
